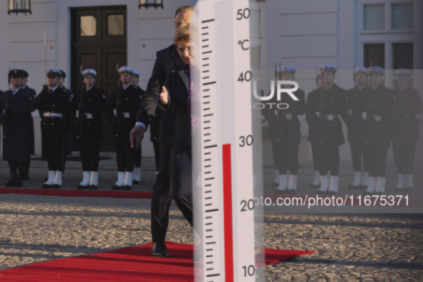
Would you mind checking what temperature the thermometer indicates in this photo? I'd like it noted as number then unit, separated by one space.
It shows 30 °C
